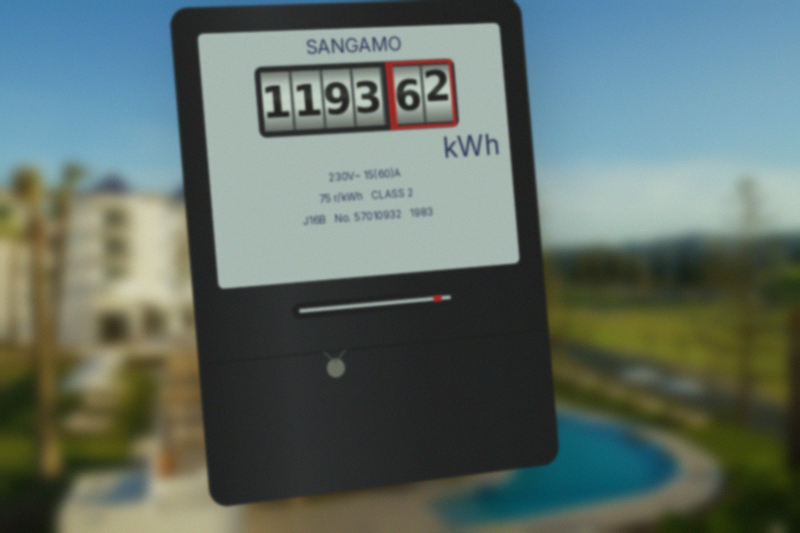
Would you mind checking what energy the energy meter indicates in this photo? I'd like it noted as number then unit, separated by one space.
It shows 1193.62 kWh
